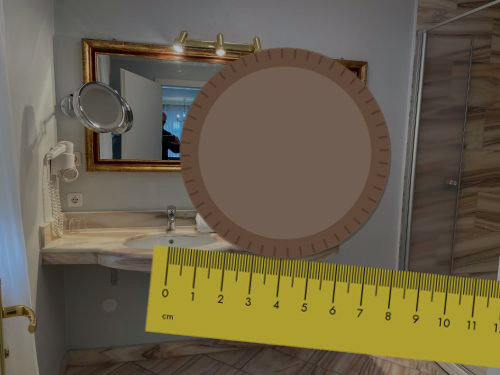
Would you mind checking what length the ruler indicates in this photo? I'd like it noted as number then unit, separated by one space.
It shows 7.5 cm
